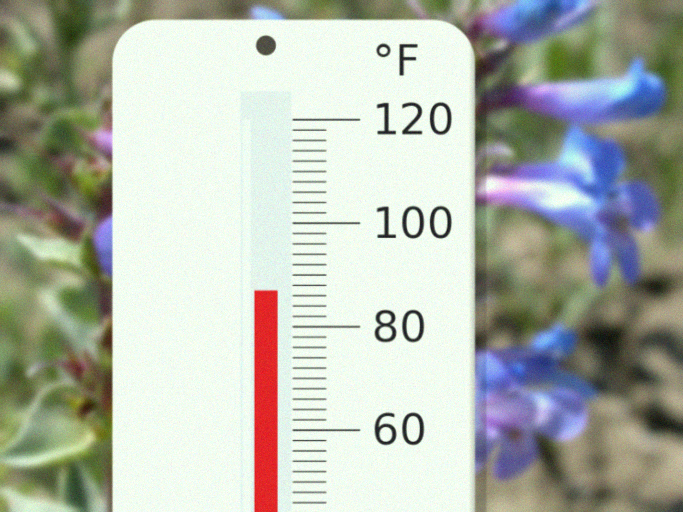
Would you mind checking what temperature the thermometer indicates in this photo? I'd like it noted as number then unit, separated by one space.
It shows 87 °F
